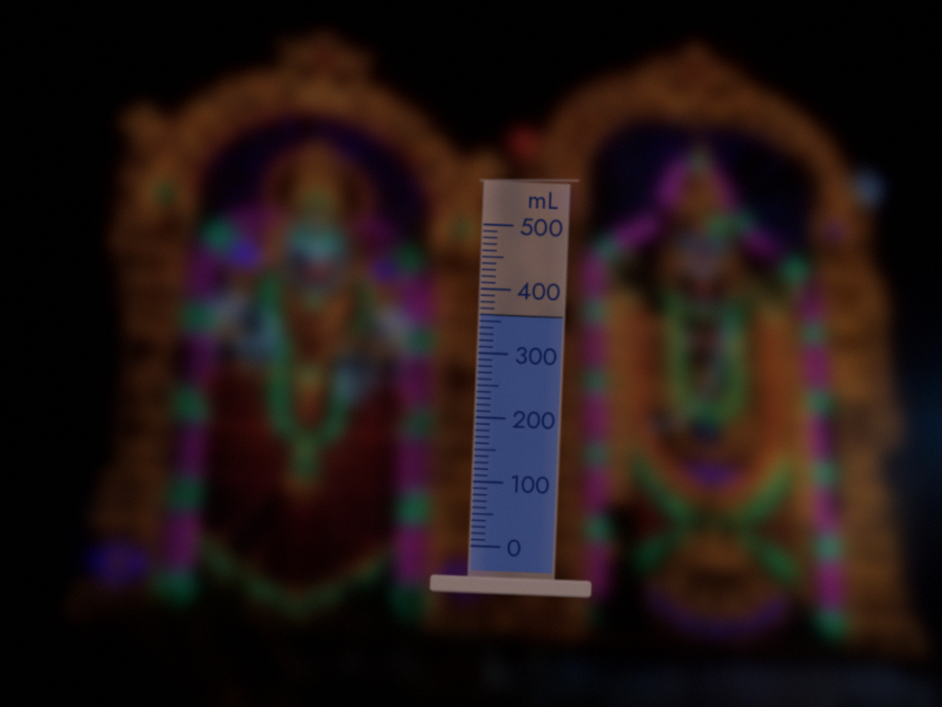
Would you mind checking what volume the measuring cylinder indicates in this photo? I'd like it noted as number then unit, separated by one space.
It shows 360 mL
